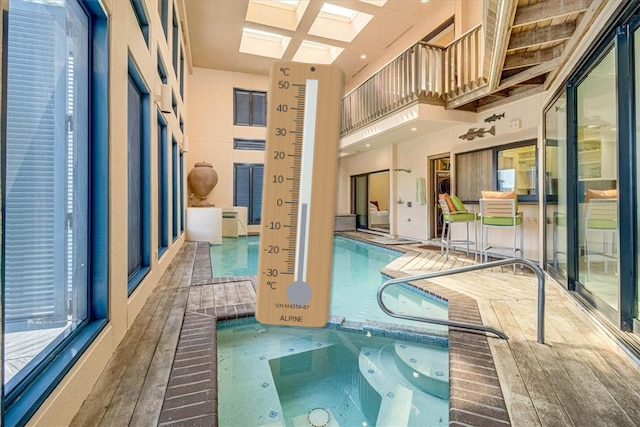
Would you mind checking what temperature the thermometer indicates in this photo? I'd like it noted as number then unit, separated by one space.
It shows 0 °C
